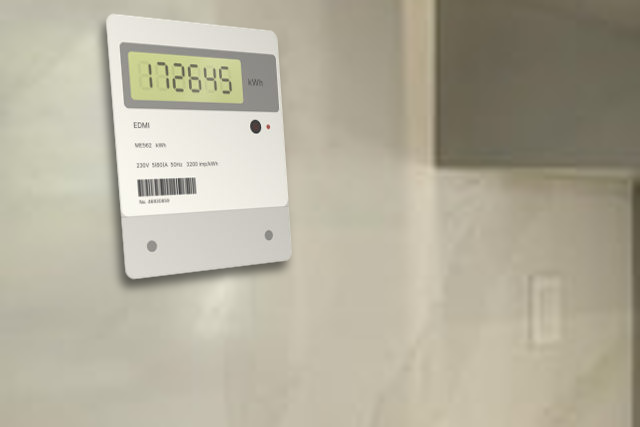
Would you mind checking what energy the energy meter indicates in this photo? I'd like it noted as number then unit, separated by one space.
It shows 172645 kWh
